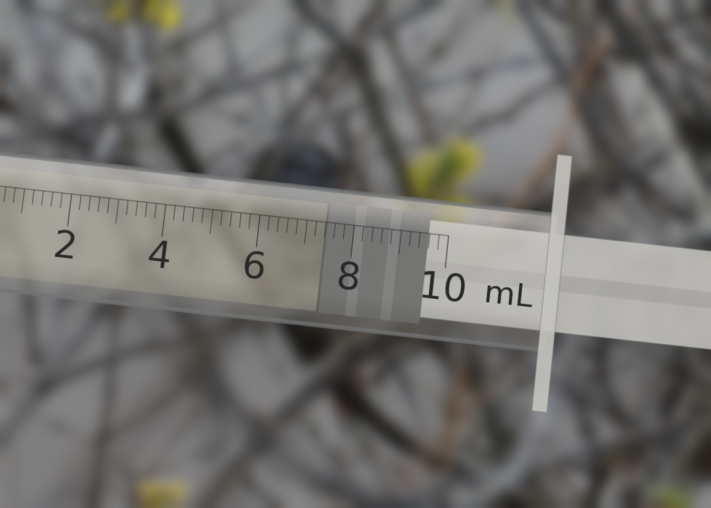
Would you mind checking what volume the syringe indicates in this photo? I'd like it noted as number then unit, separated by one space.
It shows 7.4 mL
